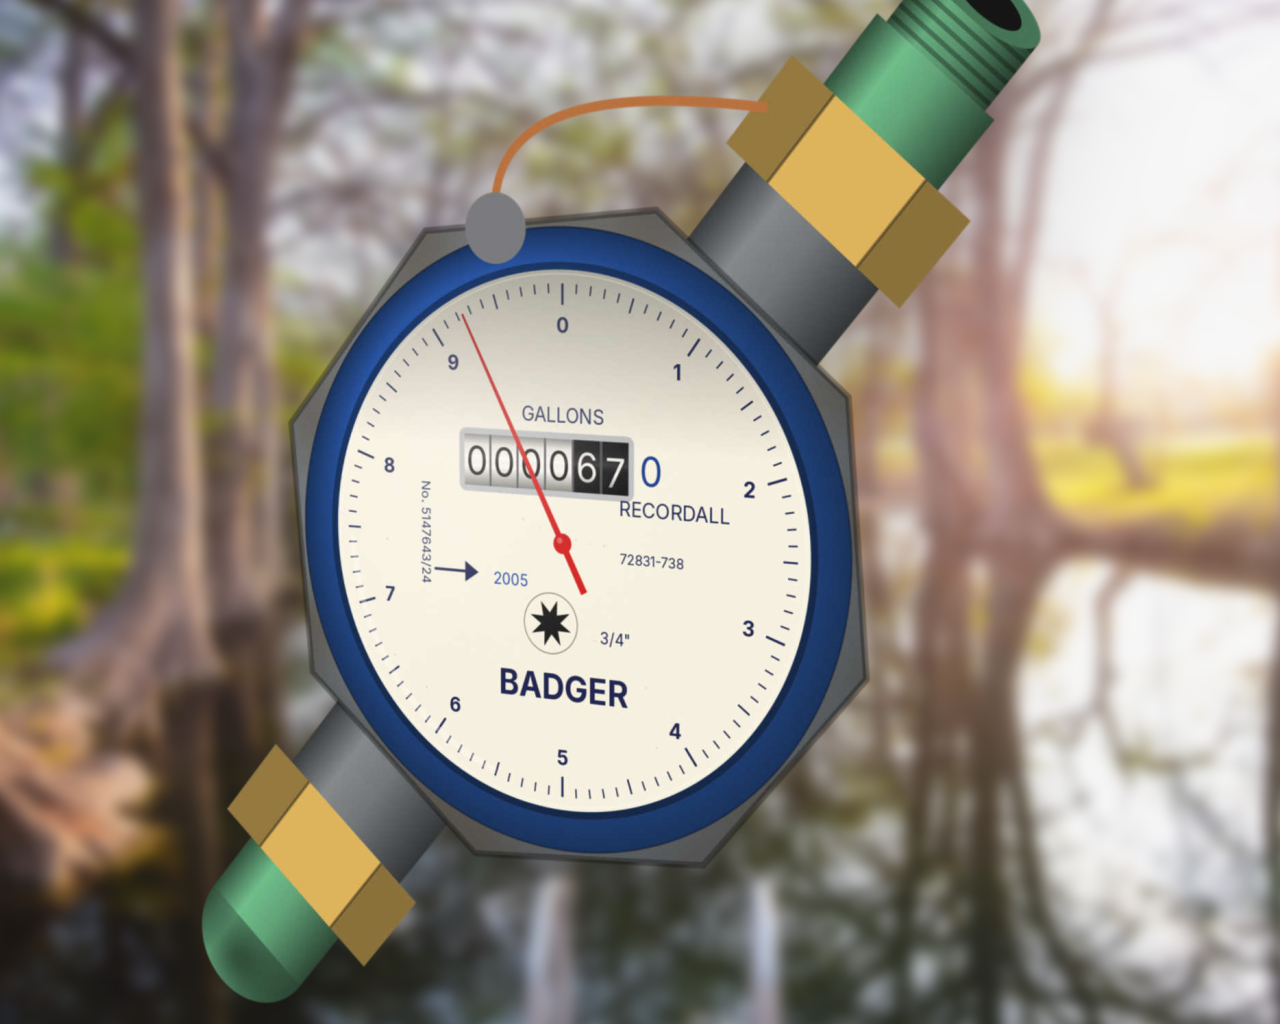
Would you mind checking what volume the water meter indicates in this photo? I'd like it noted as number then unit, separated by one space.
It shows 669.2 gal
